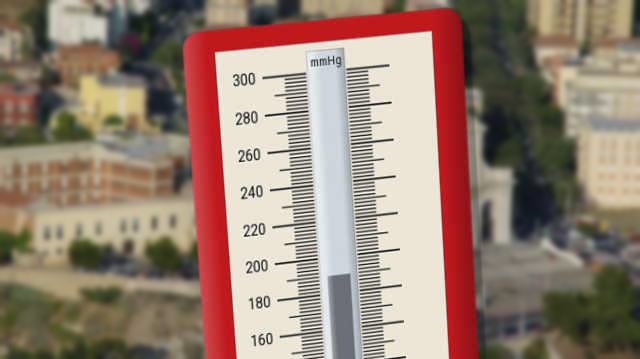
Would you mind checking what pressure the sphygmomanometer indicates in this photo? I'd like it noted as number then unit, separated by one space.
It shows 190 mmHg
